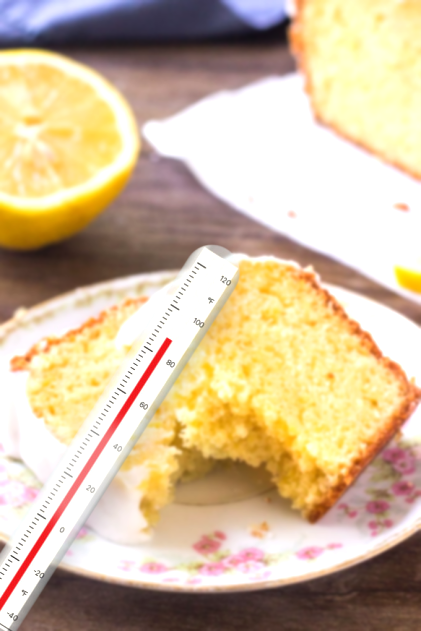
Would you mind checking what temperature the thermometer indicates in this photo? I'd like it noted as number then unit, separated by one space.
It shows 88 °F
